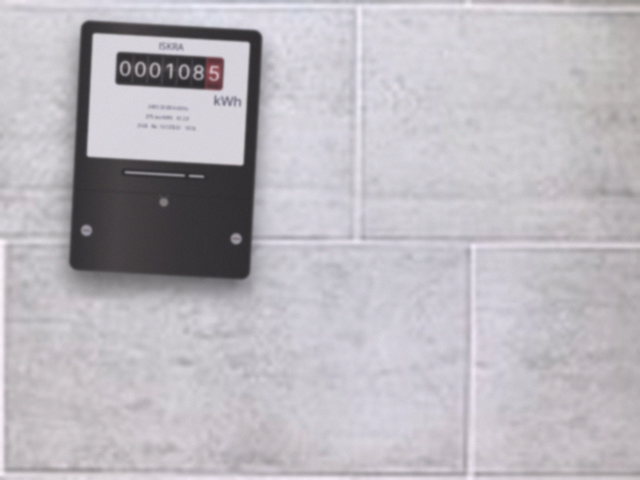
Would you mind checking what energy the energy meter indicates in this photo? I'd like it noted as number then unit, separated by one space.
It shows 108.5 kWh
